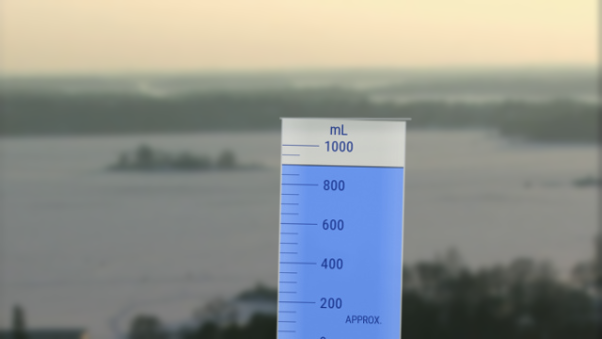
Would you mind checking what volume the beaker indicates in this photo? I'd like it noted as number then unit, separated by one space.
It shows 900 mL
